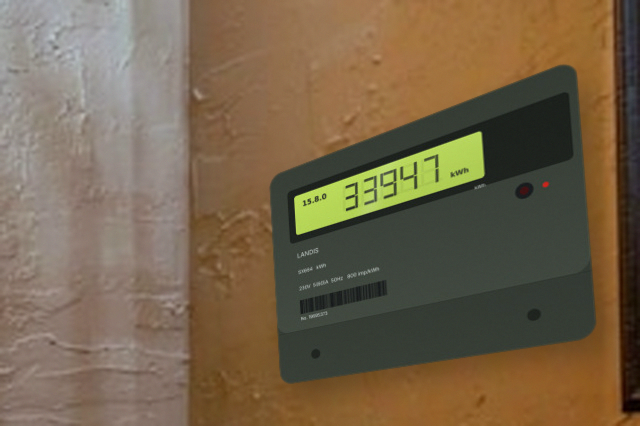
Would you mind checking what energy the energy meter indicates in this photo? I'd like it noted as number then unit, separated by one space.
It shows 33947 kWh
